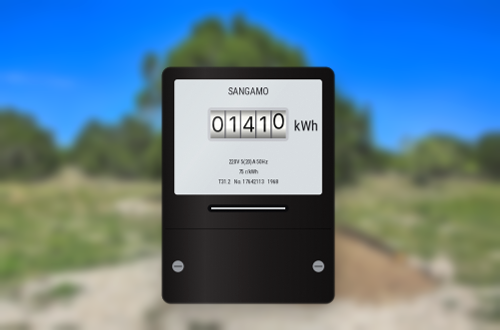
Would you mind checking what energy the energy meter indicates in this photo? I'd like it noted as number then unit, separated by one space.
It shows 1410 kWh
